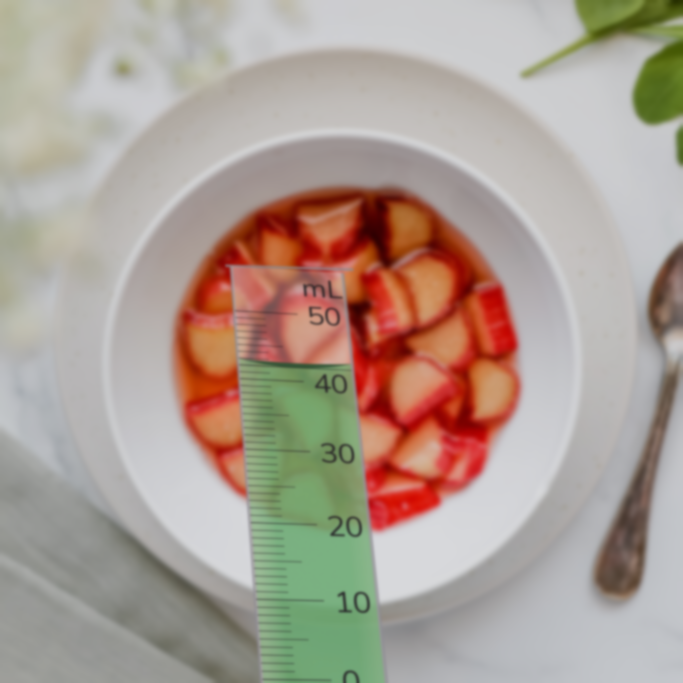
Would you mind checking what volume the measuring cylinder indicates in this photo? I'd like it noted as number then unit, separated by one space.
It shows 42 mL
